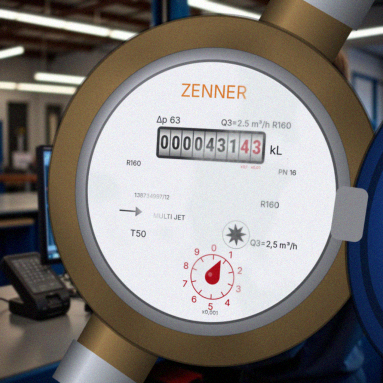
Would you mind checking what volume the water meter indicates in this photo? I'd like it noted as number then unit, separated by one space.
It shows 431.430 kL
